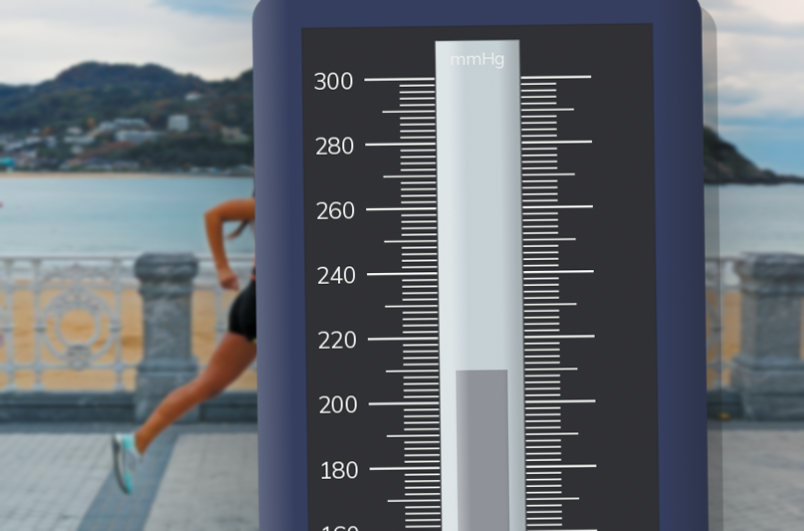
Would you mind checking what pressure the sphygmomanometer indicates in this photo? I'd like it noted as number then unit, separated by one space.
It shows 210 mmHg
